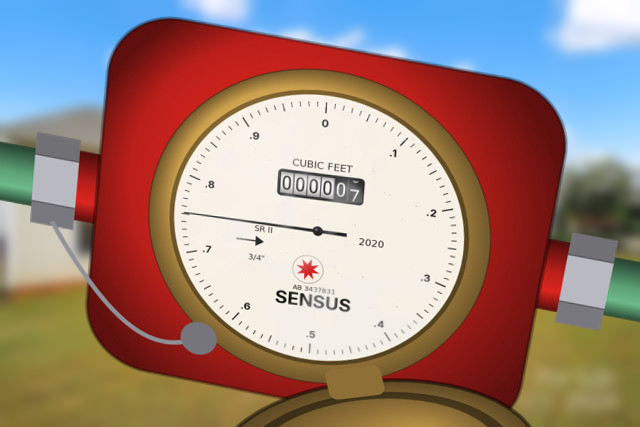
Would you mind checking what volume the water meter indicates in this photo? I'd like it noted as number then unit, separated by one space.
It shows 6.75 ft³
